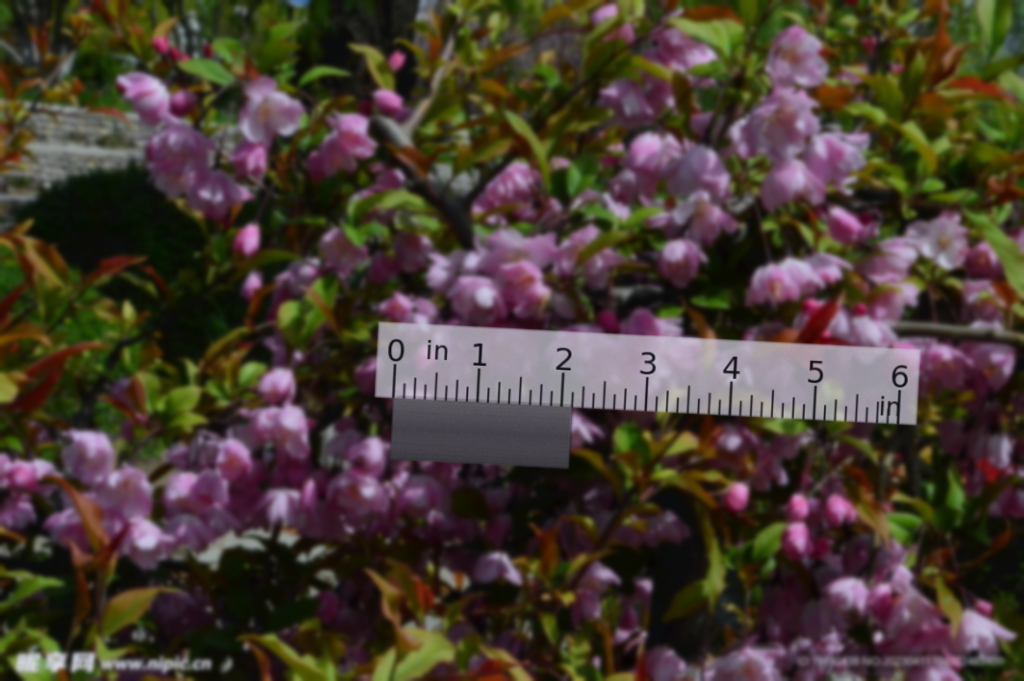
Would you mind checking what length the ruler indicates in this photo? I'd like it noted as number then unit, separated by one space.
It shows 2.125 in
